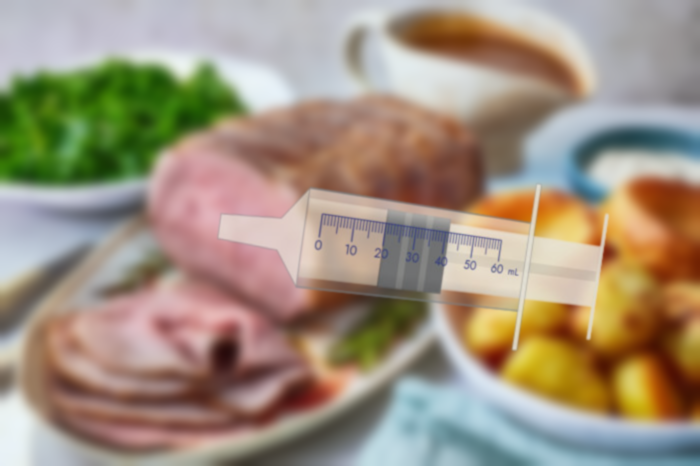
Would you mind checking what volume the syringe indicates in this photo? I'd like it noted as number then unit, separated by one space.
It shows 20 mL
